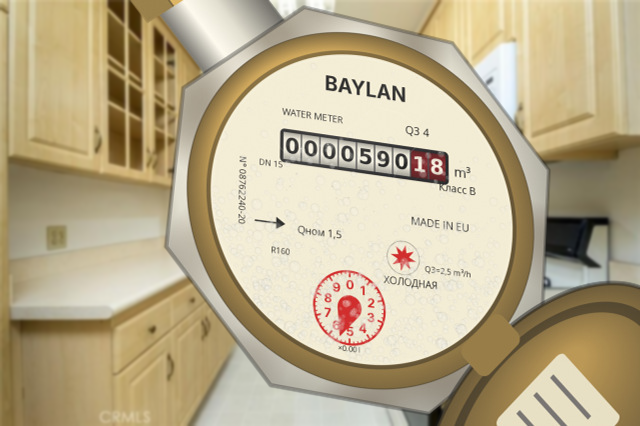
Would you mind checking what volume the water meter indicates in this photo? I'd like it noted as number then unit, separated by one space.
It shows 590.185 m³
